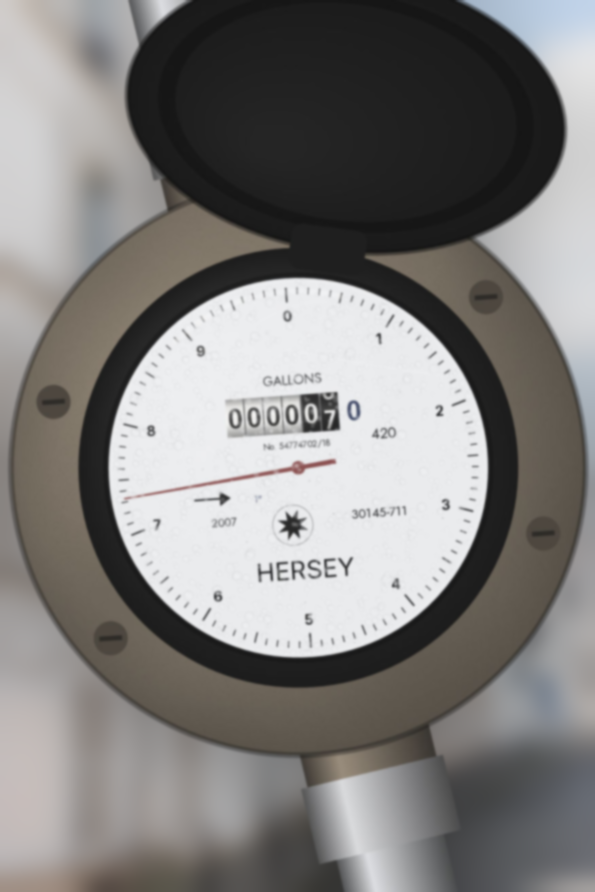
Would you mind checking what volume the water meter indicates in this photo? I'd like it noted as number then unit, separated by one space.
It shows 67.3 gal
